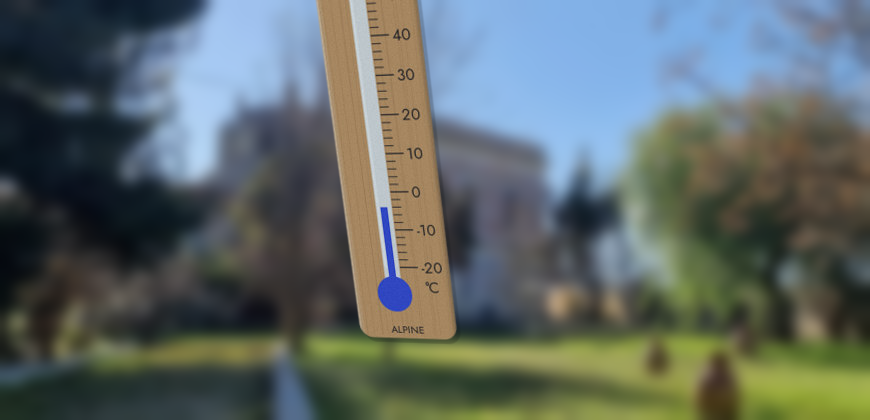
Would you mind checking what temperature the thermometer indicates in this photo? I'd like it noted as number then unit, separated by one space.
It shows -4 °C
